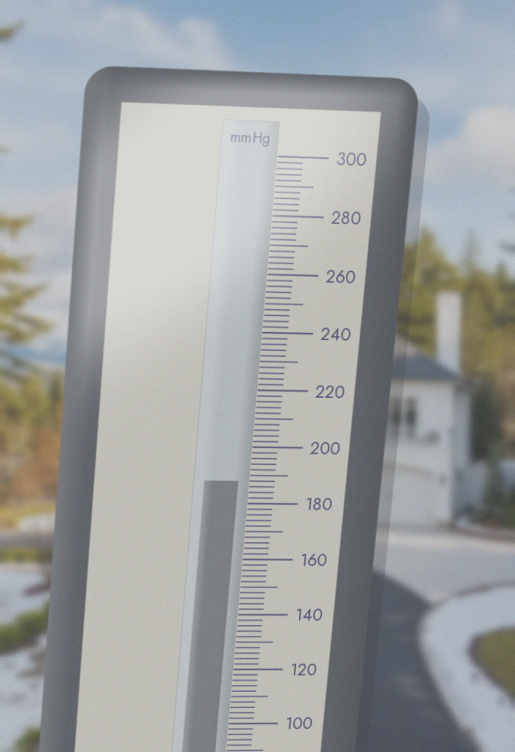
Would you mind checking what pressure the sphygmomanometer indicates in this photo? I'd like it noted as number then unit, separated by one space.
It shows 188 mmHg
